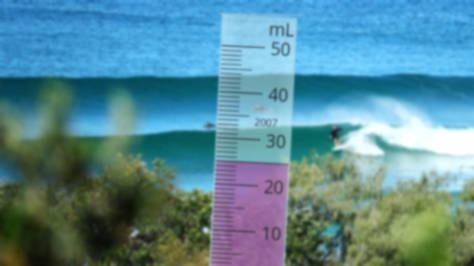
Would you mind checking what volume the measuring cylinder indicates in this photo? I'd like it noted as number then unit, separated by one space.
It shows 25 mL
